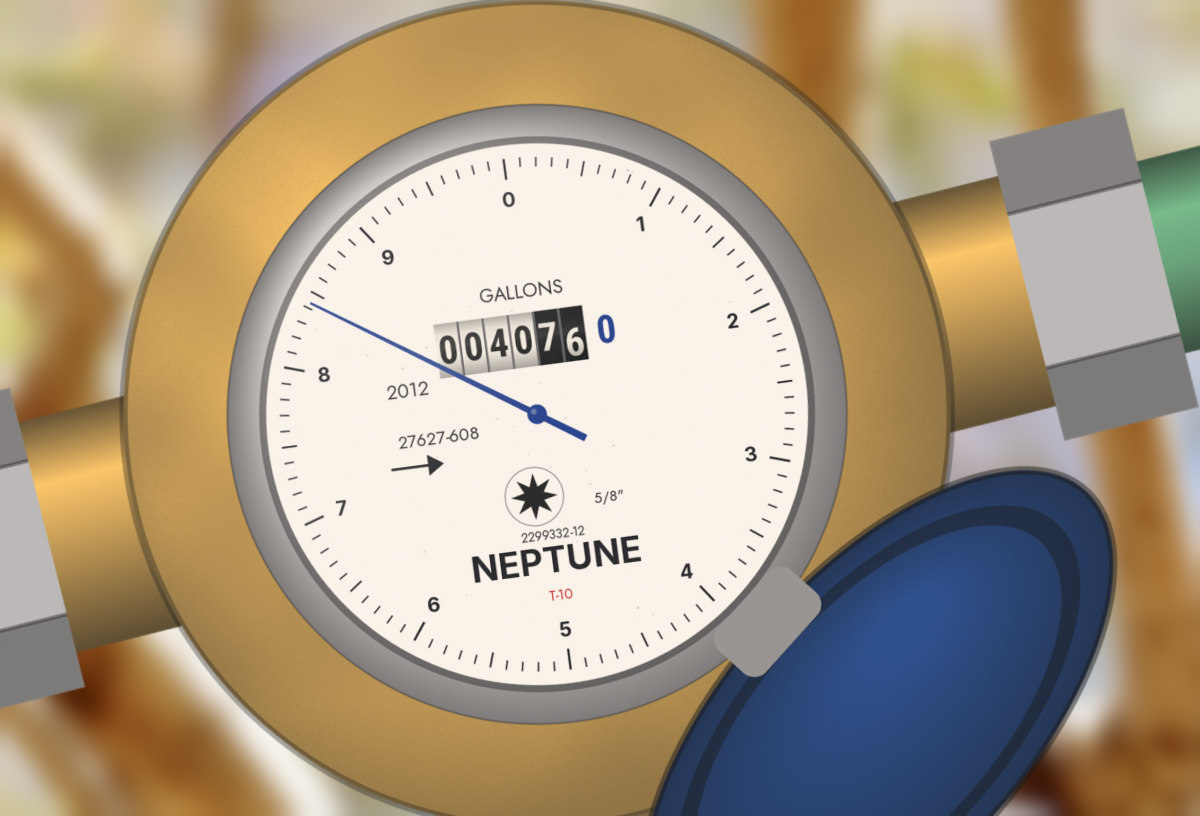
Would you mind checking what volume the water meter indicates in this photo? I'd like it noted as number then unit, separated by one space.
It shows 40758.4 gal
